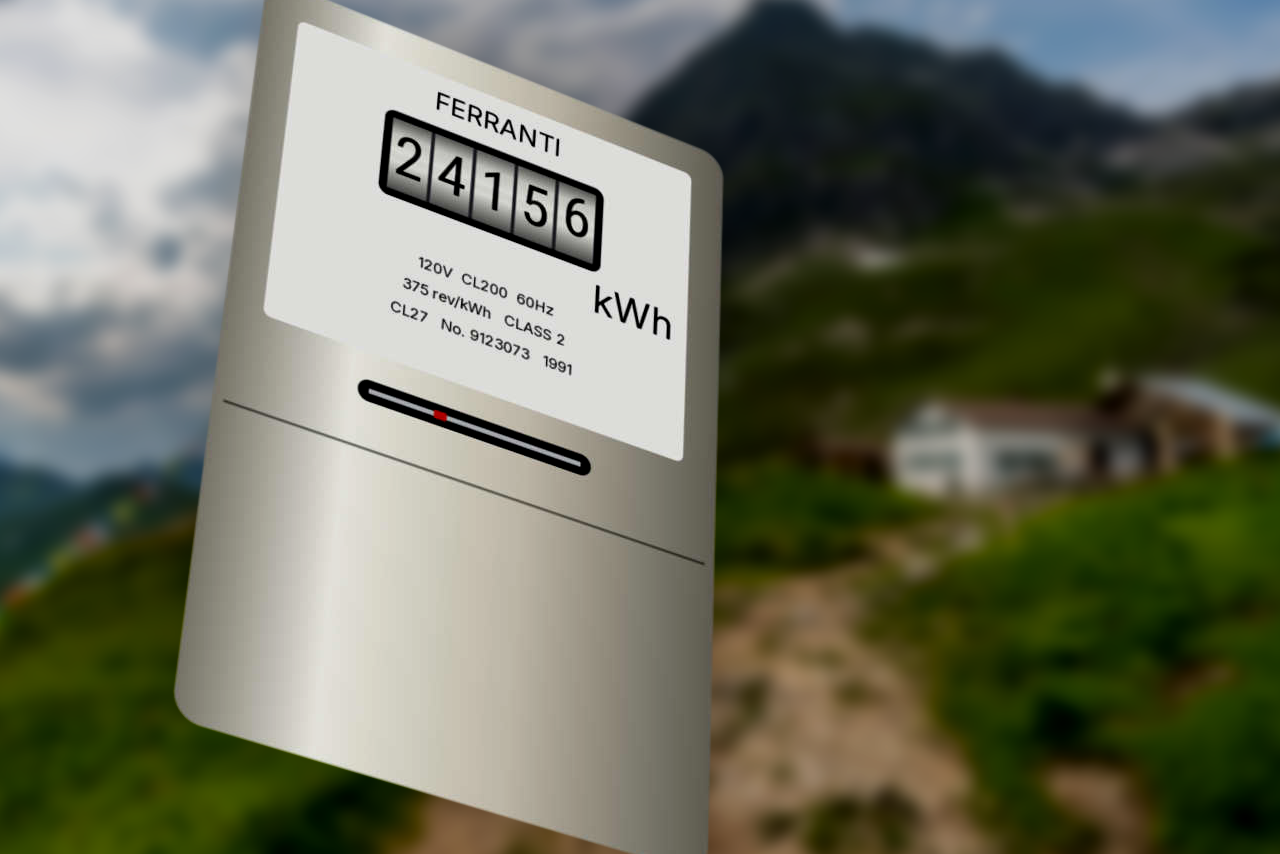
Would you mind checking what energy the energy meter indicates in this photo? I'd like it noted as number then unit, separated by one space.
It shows 24156 kWh
